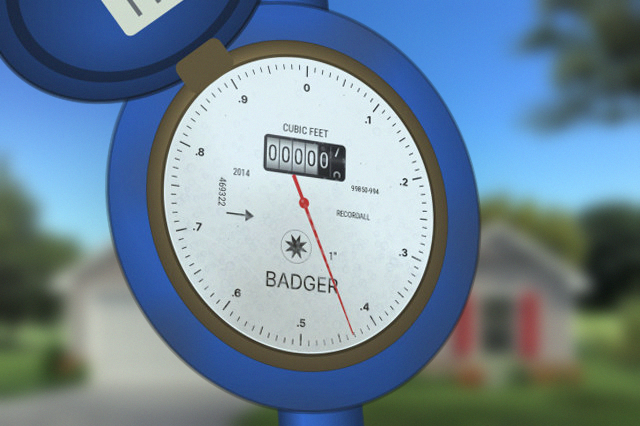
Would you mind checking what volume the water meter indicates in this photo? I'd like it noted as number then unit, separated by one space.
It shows 7.43 ft³
